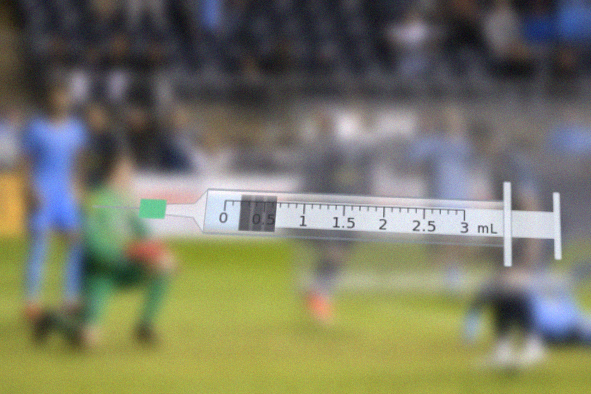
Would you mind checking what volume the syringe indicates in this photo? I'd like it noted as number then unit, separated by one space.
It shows 0.2 mL
